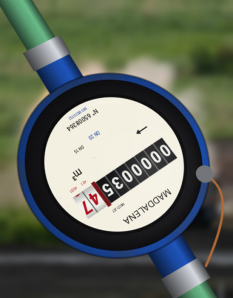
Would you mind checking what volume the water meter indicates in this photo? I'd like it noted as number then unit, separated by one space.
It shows 35.47 m³
